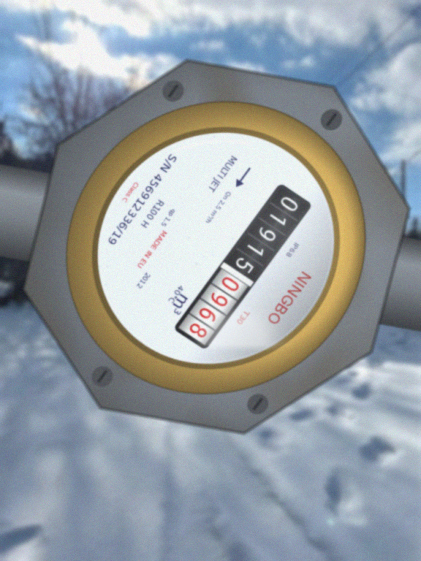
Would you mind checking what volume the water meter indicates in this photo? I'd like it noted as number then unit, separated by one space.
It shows 1915.0968 m³
